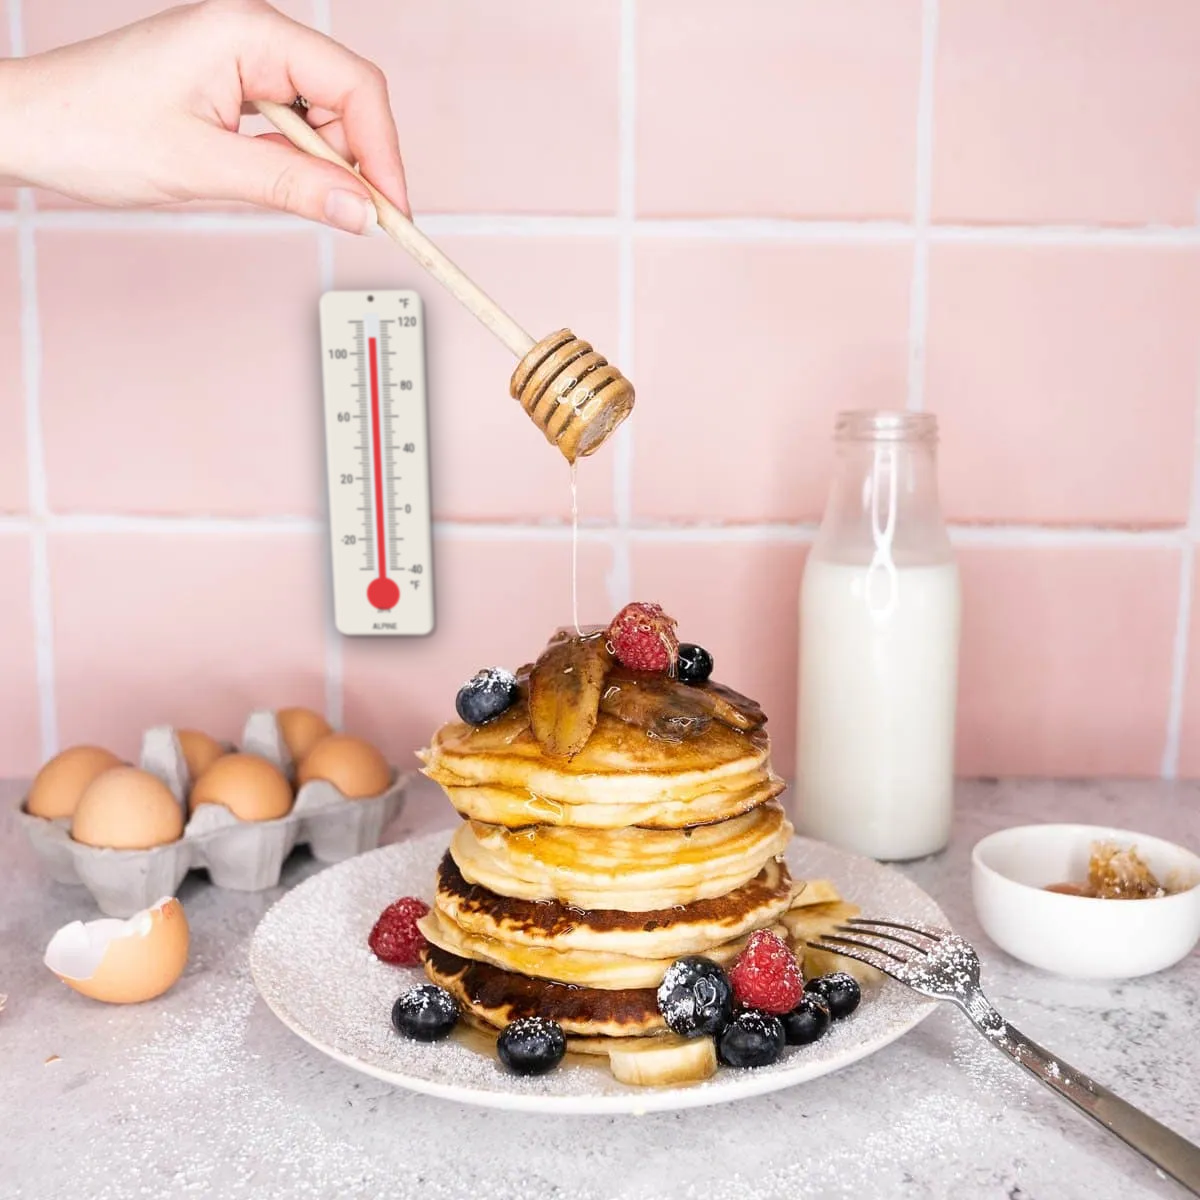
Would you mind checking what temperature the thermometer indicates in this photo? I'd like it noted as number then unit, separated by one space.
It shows 110 °F
